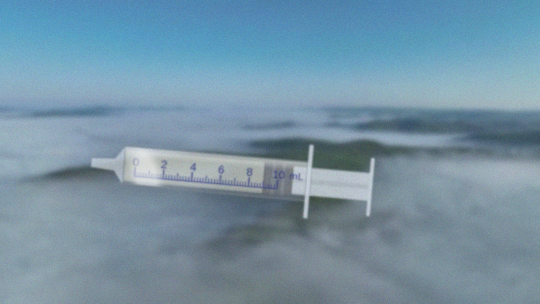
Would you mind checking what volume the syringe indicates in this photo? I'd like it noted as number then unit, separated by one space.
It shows 9 mL
